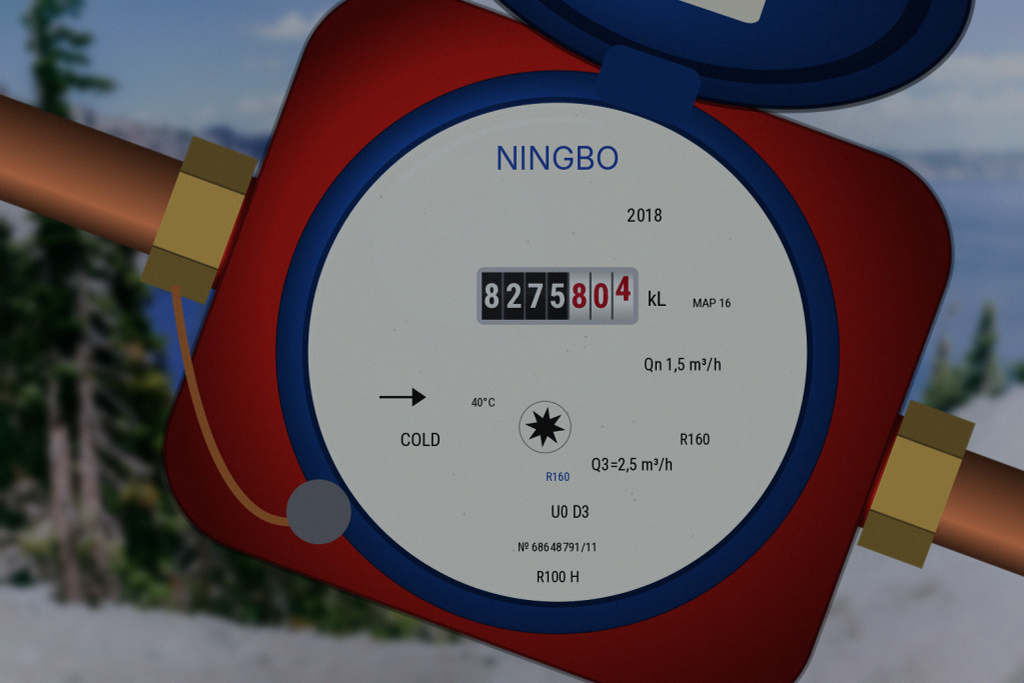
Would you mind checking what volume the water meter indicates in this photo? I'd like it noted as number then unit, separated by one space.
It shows 8275.804 kL
